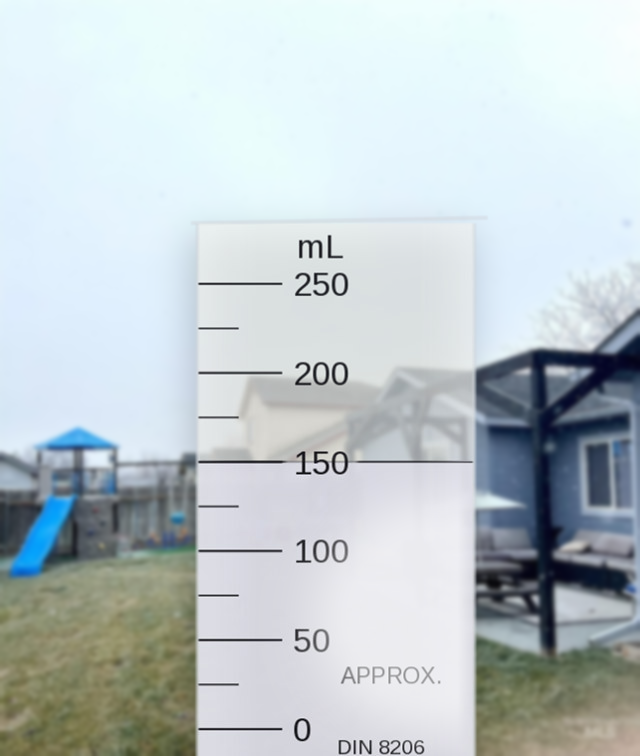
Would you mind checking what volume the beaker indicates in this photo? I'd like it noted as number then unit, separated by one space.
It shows 150 mL
